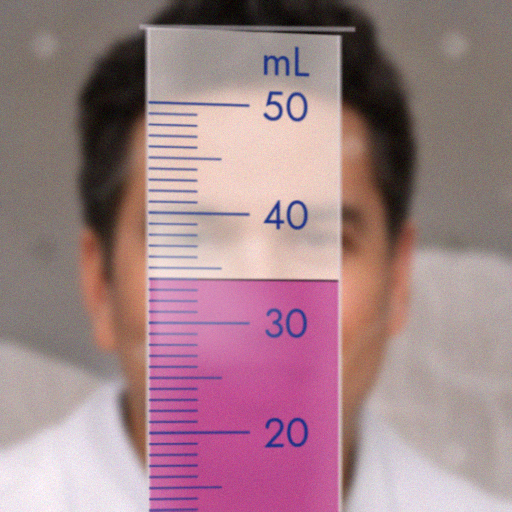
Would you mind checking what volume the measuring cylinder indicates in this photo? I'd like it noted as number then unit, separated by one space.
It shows 34 mL
